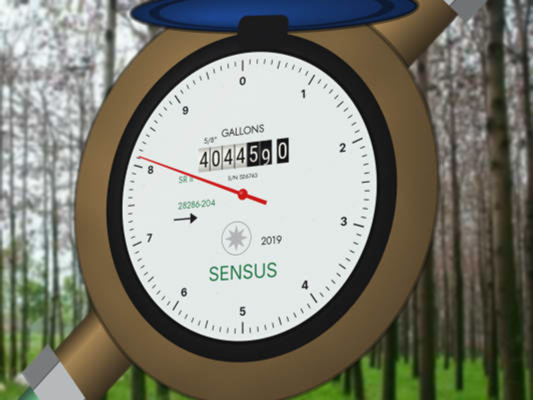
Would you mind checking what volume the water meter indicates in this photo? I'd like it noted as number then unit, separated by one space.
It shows 4044588.1 gal
